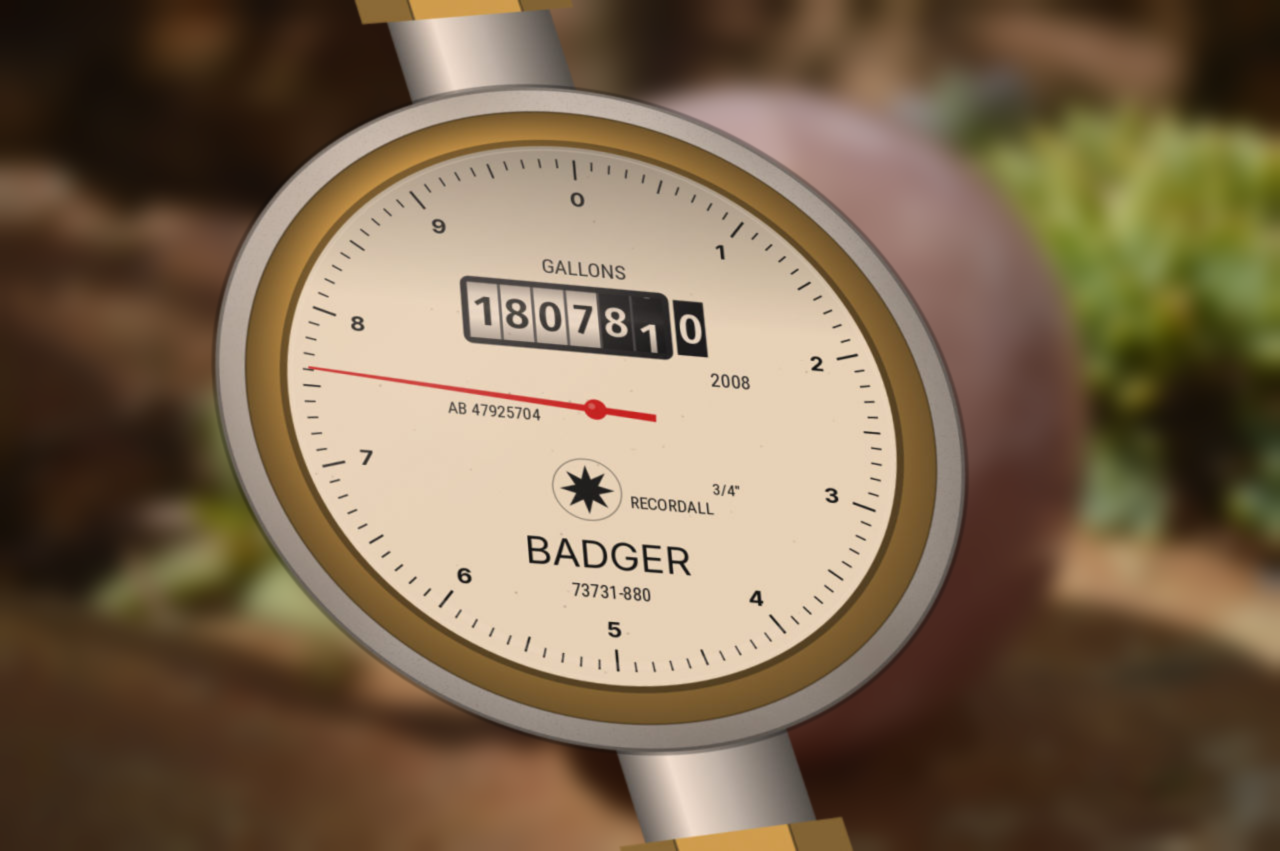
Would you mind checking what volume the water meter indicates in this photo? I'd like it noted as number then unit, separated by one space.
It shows 1807807.6 gal
